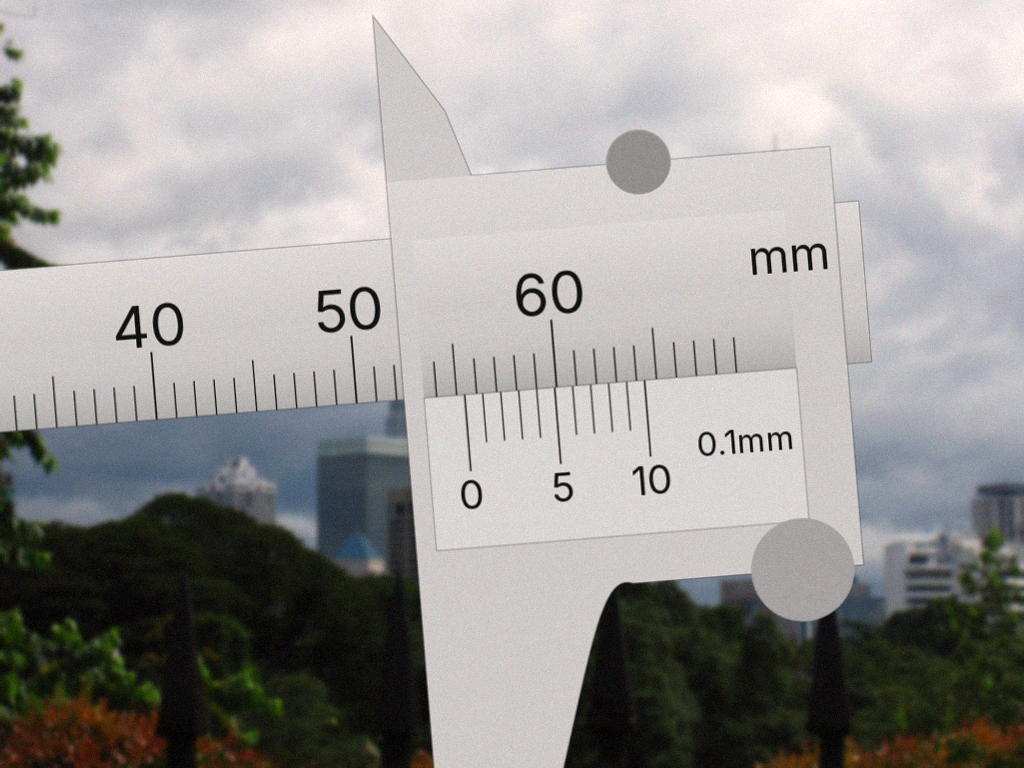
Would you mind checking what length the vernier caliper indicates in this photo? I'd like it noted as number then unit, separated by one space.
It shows 55.4 mm
